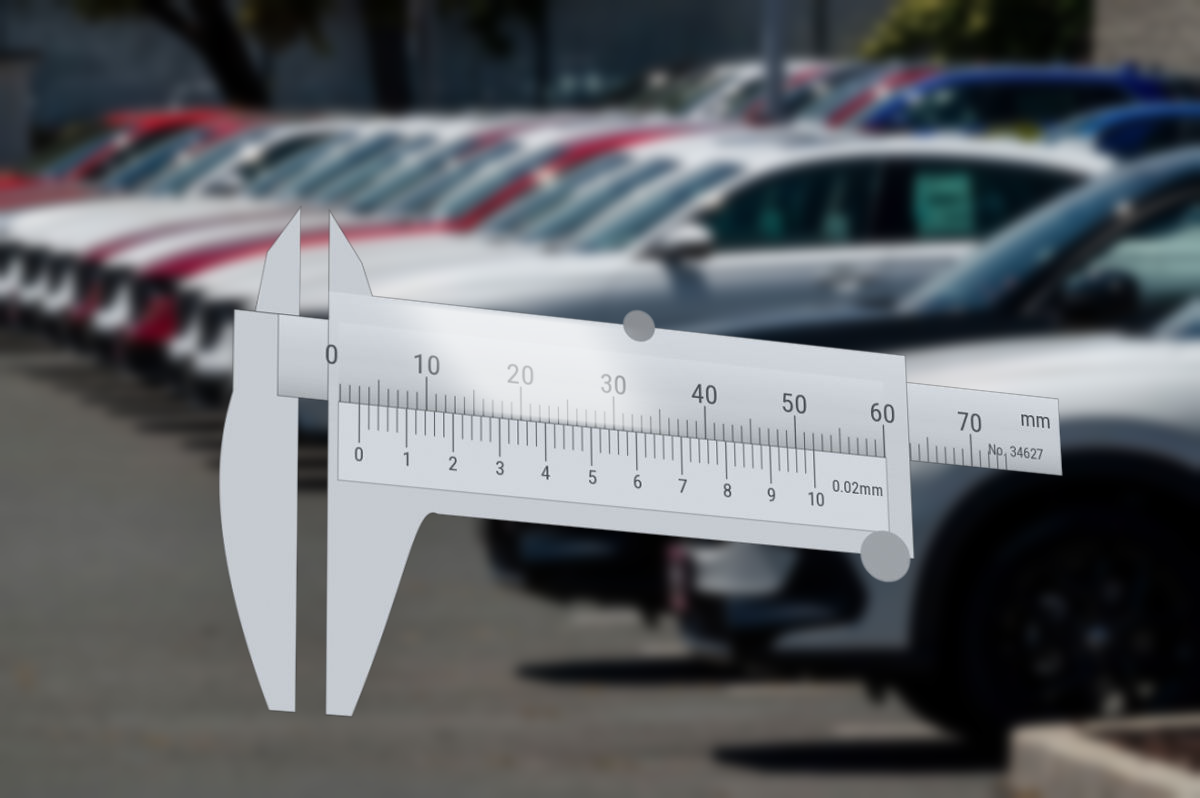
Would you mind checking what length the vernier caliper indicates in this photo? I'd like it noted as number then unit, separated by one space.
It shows 3.0 mm
